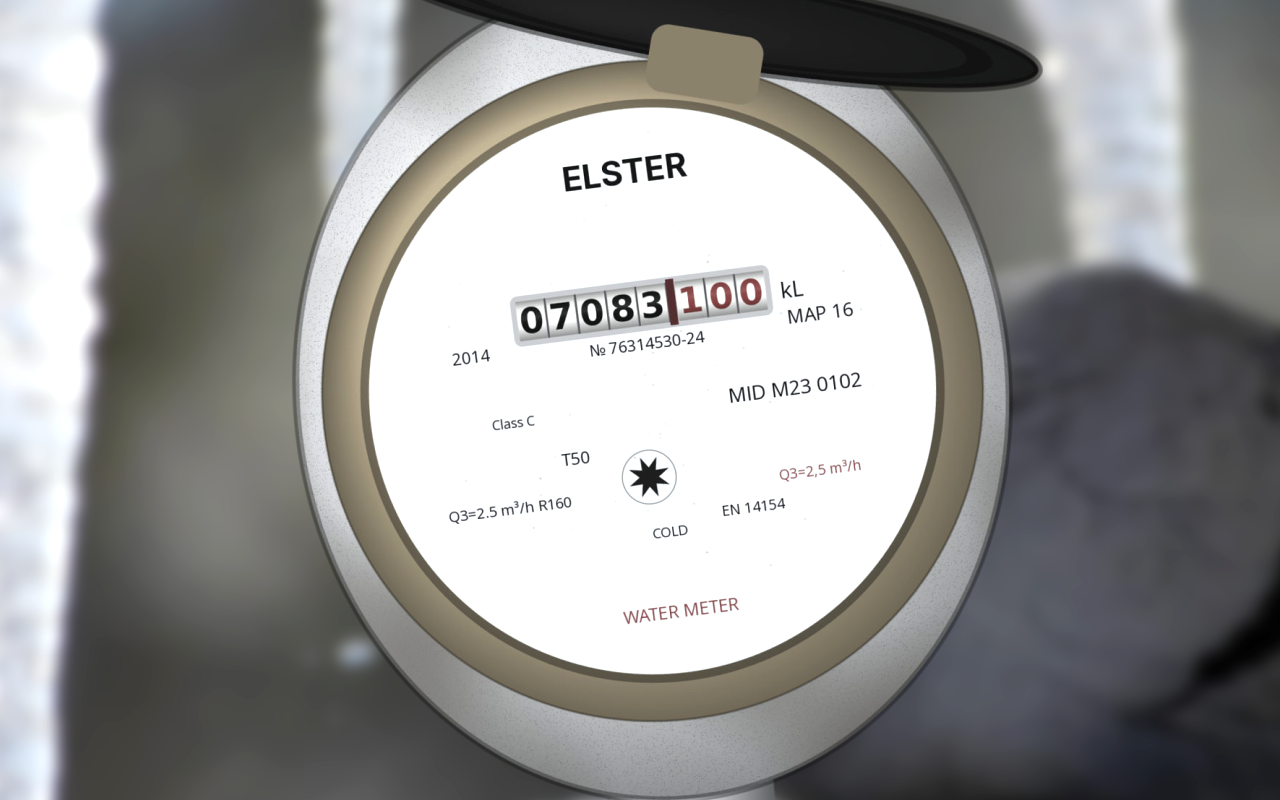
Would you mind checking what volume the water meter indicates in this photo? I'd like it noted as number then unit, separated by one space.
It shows 7083.100 kL
